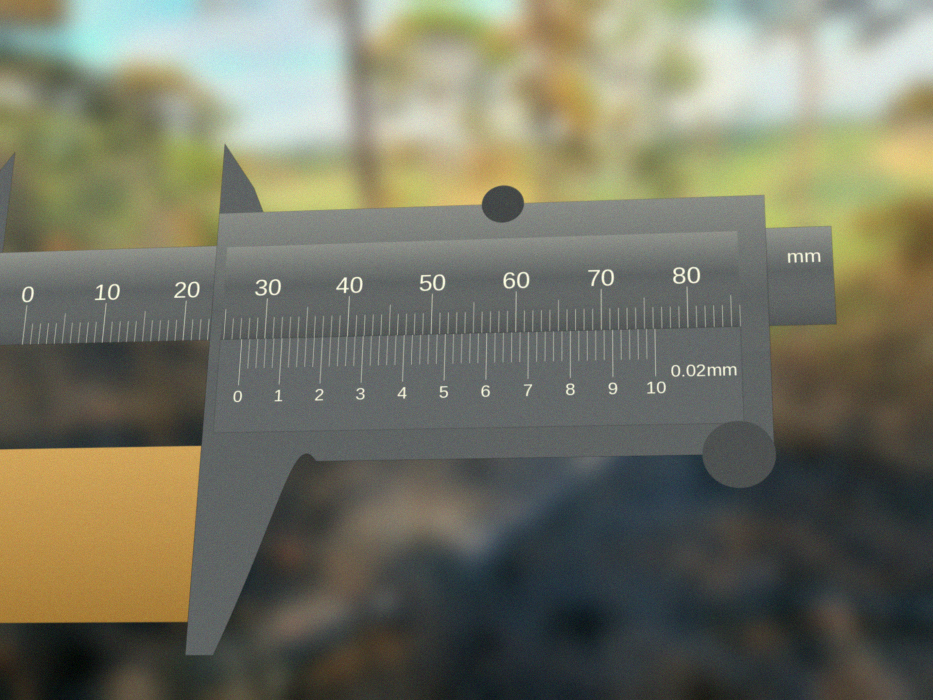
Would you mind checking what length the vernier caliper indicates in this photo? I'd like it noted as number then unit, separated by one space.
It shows 27.2 mm
